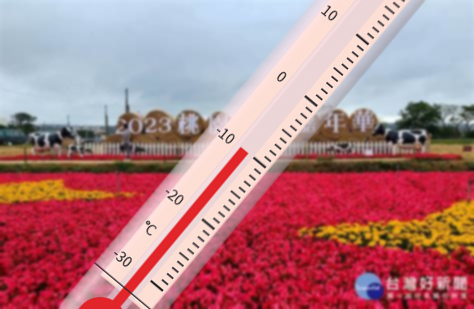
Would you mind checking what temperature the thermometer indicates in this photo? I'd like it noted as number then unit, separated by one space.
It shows -10 °C
